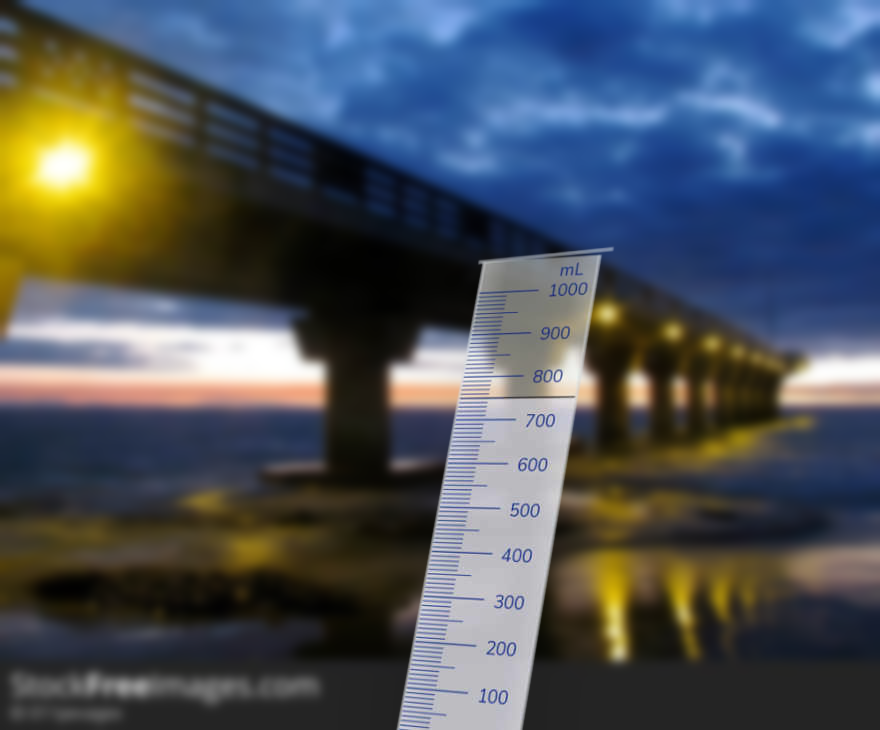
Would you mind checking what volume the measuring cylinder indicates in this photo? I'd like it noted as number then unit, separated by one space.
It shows 750 mL
